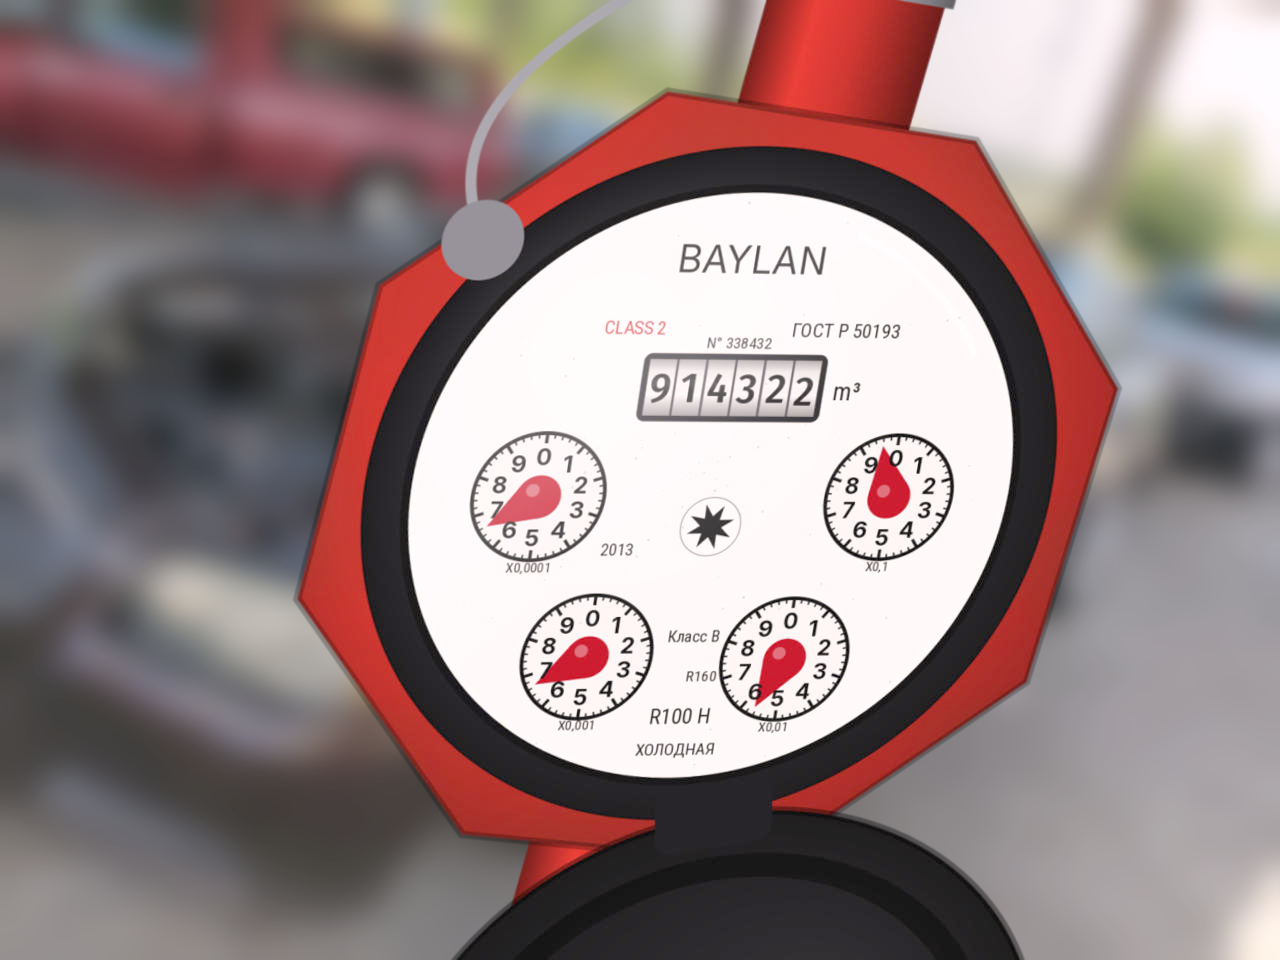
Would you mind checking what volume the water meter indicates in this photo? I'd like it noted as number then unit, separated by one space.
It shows 914321.9566 m³
